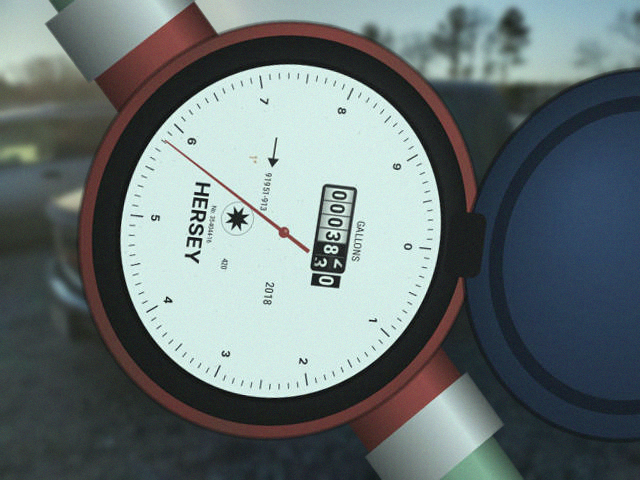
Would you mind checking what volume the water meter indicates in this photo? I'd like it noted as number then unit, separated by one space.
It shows 3825.8 gal
